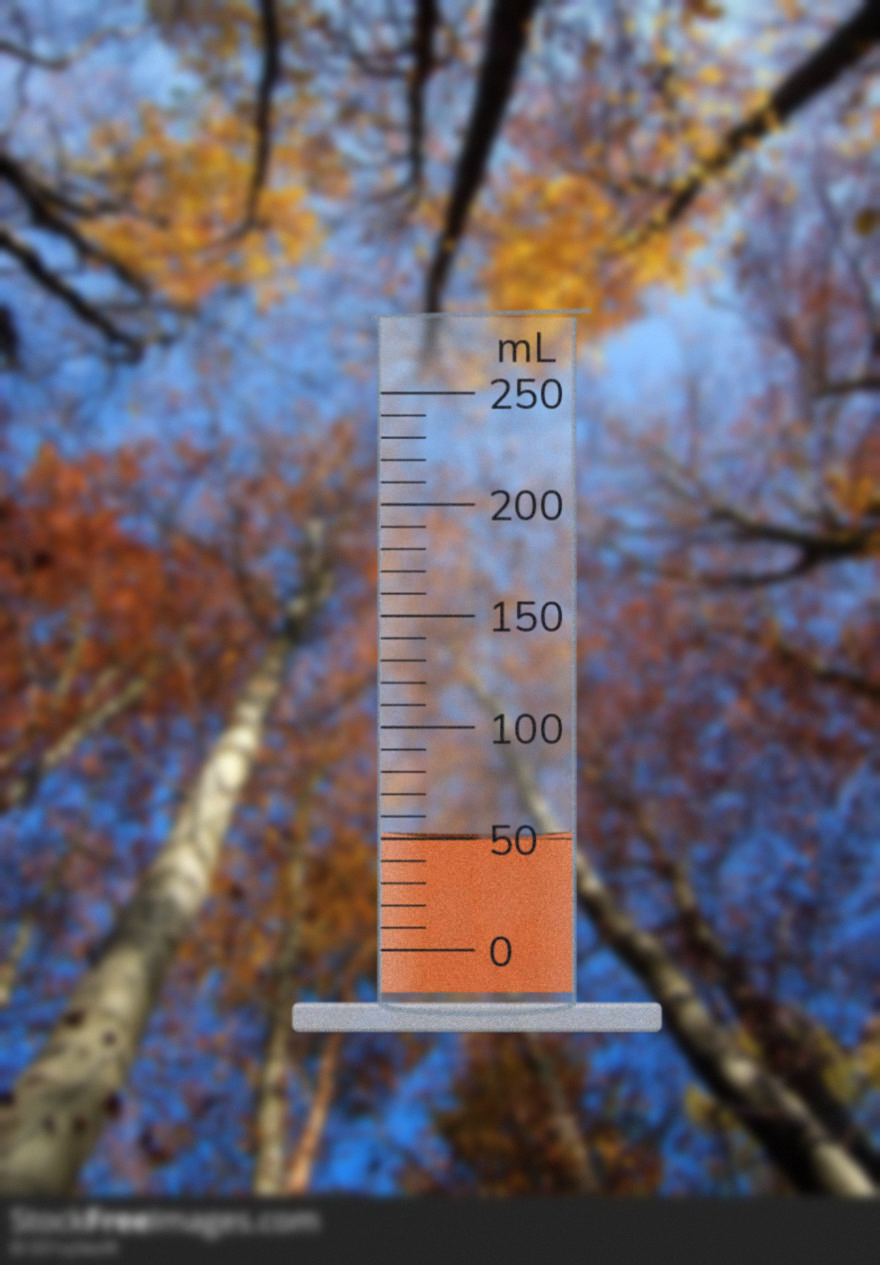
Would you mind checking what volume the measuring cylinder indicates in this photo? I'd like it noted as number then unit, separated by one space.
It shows 50 mL
